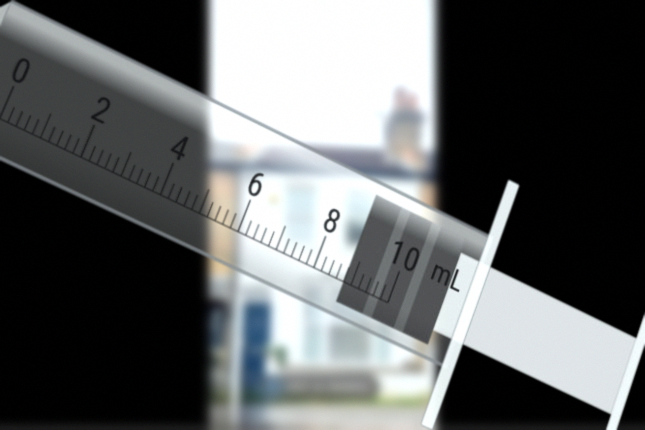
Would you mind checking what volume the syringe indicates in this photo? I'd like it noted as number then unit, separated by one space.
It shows 8.8 mL
